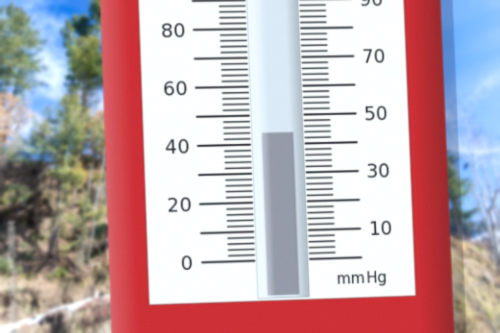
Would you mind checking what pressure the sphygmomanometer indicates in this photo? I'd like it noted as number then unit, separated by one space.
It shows 44 mmHg
